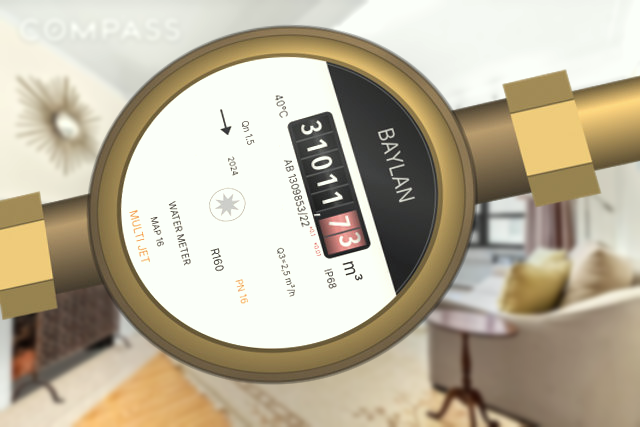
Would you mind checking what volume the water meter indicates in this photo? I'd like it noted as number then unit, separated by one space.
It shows 31011.73 m³
